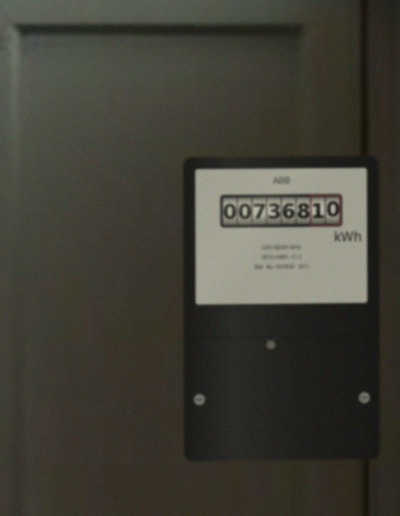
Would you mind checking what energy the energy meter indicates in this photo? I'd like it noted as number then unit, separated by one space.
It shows 7368.10 kWh
